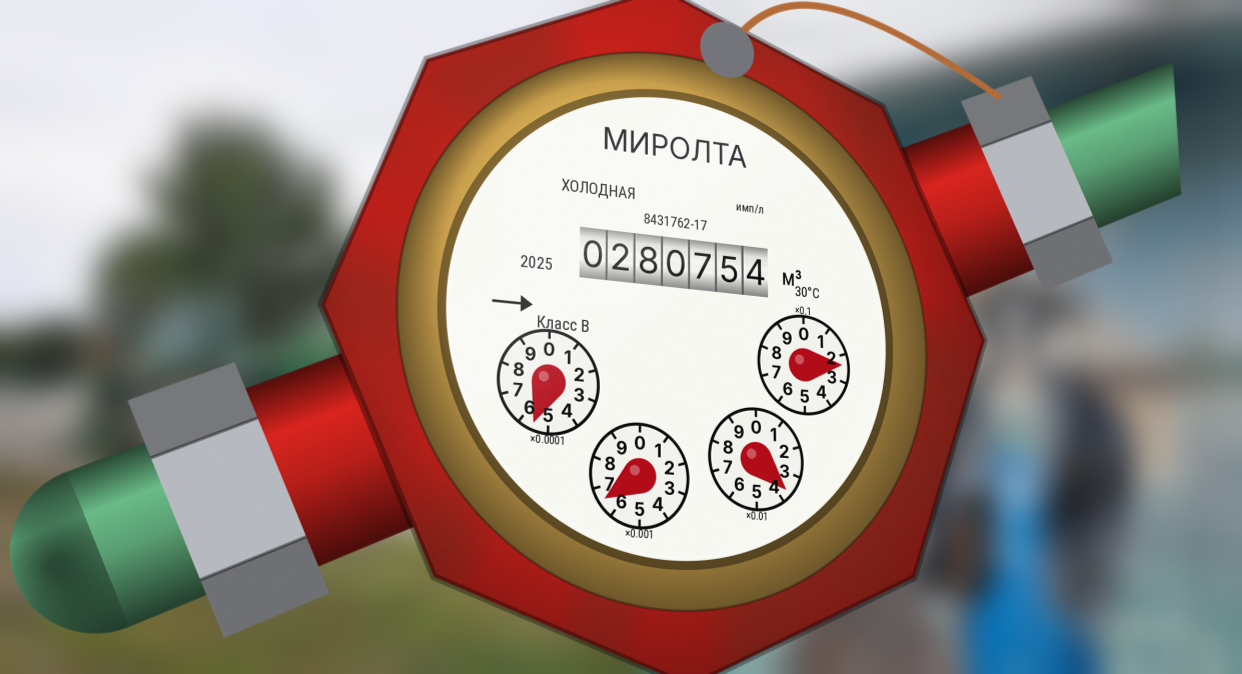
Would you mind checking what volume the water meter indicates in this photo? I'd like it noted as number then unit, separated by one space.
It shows 280754.2365 m³
